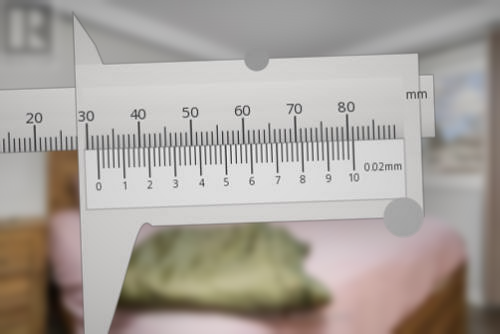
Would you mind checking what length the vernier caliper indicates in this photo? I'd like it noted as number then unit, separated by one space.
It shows 32.0 mm
